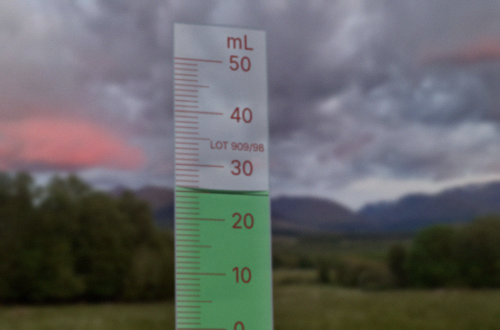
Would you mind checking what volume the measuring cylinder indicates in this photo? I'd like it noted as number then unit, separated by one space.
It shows 25 mL
